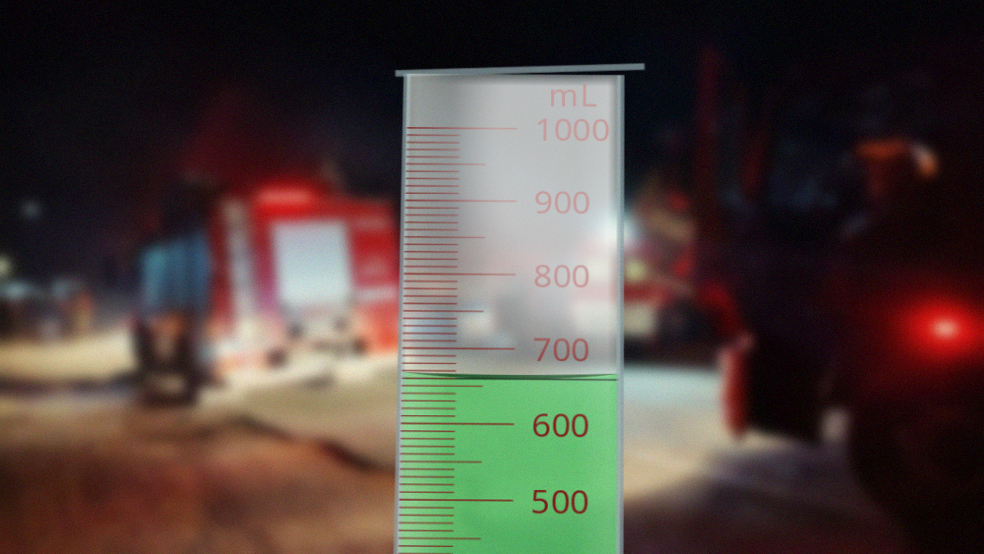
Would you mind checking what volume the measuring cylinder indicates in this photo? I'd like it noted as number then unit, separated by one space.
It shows 660 mL
